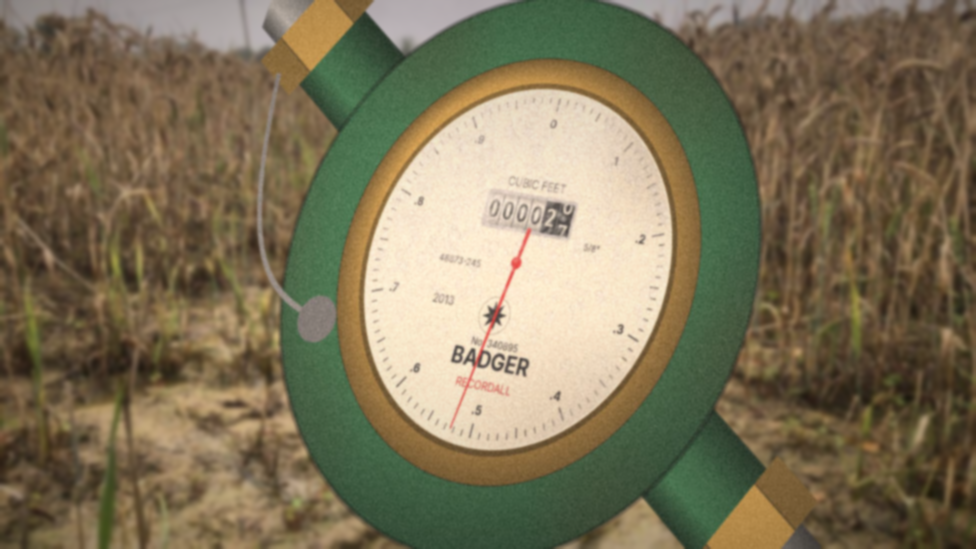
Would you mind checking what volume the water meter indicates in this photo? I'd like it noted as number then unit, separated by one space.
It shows 26.52 ft³
